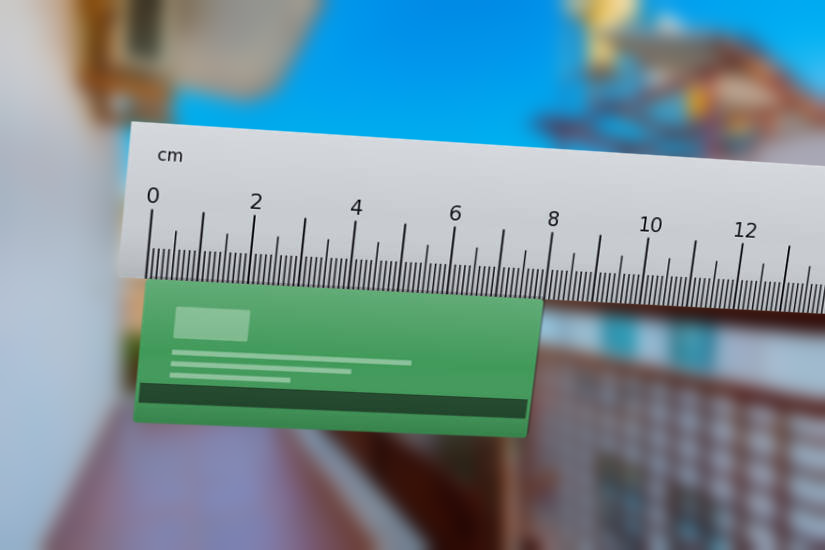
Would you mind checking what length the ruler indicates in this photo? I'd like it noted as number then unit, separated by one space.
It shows 8 cm
